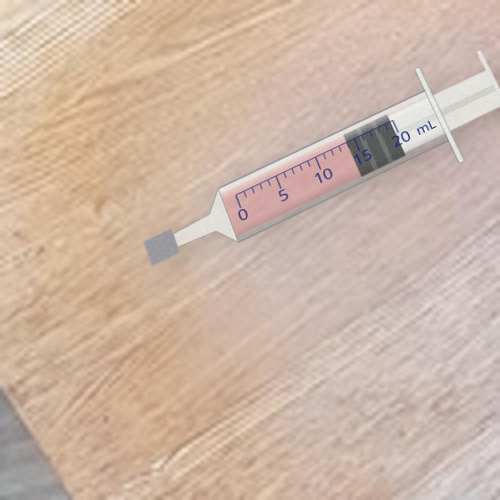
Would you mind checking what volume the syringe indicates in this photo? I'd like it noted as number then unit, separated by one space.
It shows 14 mL
